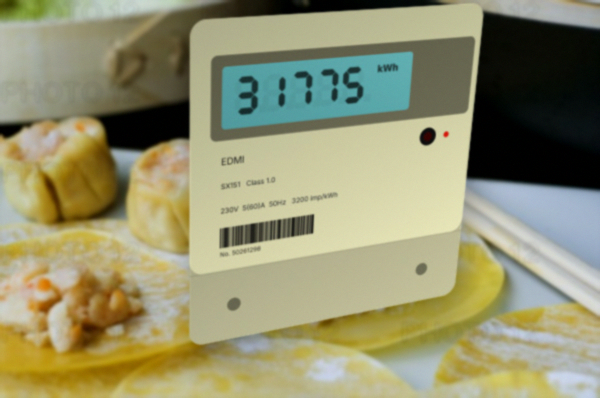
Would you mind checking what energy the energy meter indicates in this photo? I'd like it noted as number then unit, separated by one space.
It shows 31775 kWh
